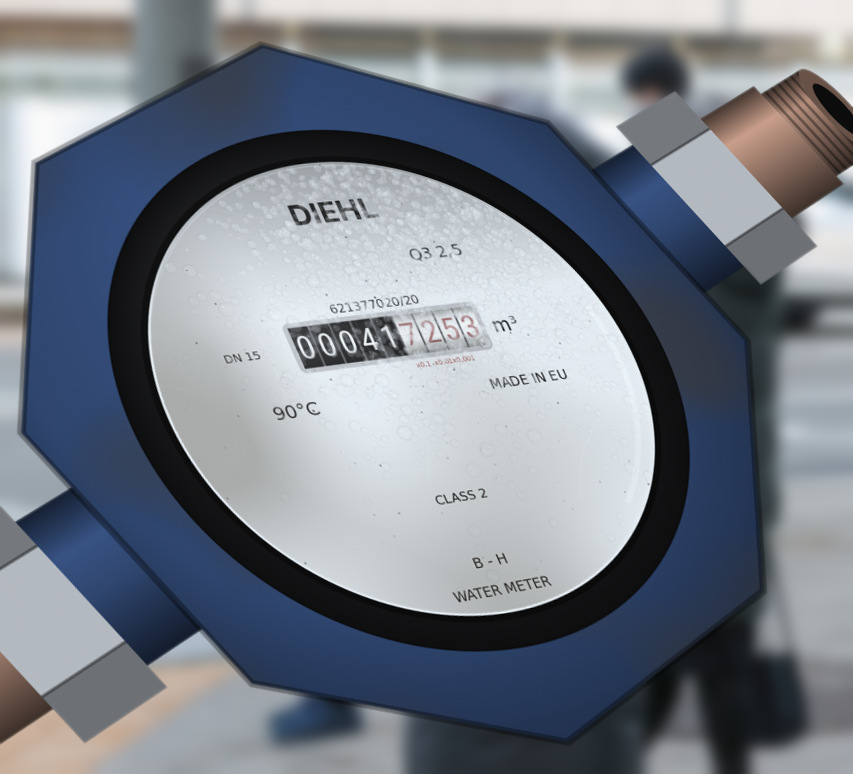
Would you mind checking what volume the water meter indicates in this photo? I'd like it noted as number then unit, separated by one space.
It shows 41.7253 m³
